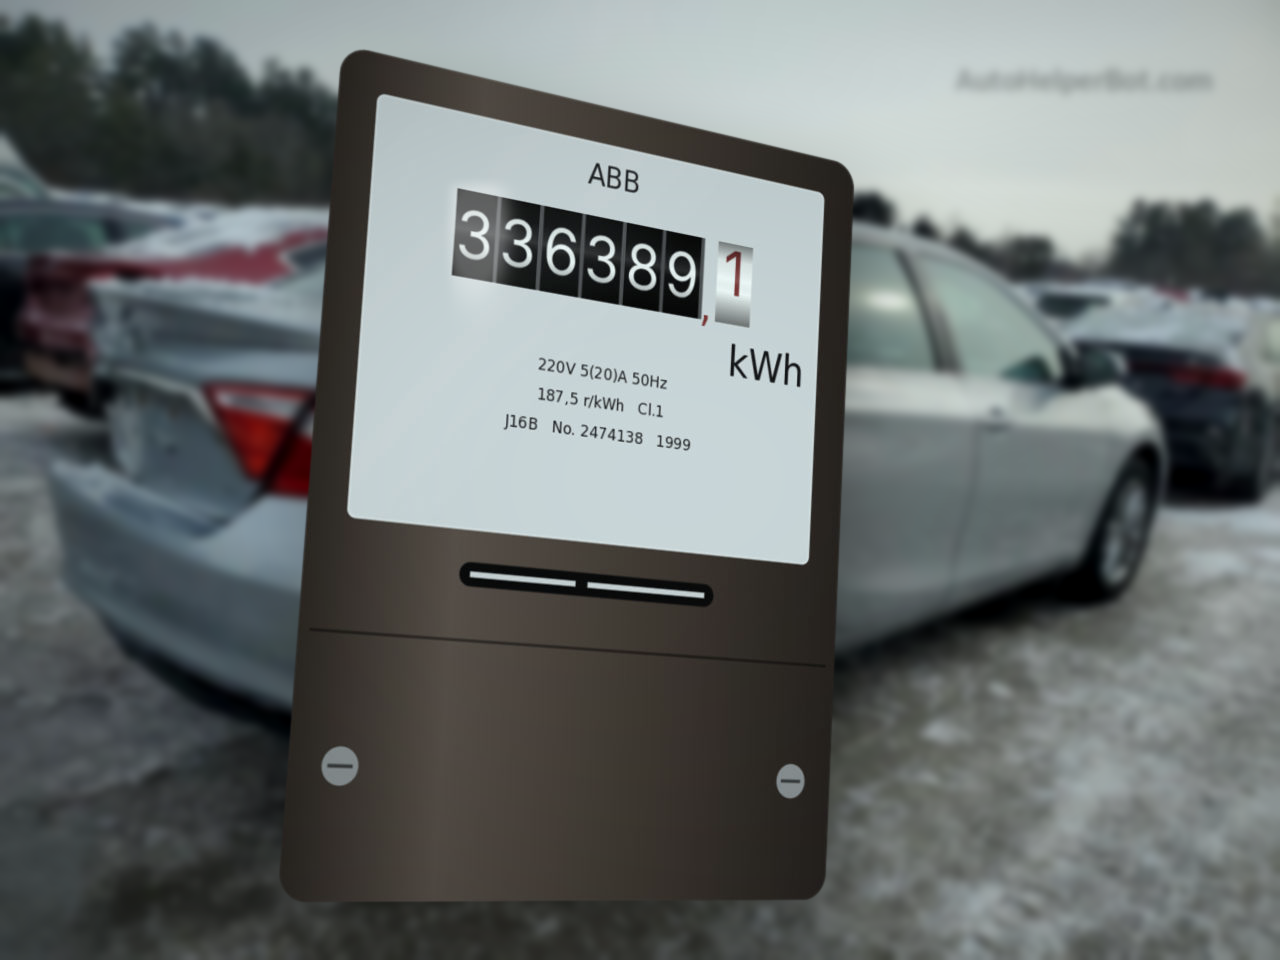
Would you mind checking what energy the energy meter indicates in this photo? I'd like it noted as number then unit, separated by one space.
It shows 336389.1 kWh
